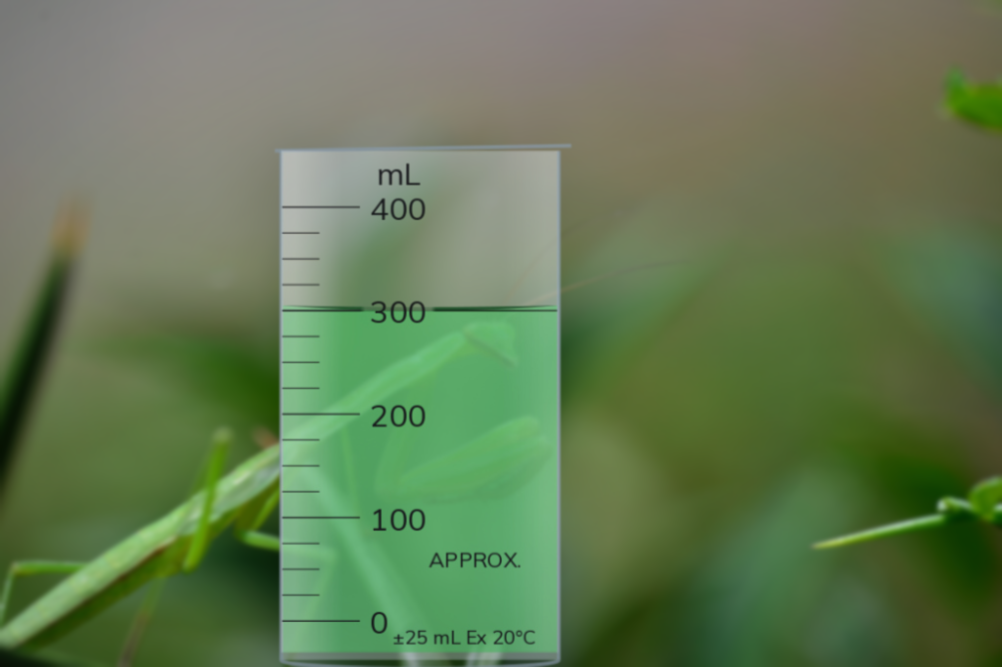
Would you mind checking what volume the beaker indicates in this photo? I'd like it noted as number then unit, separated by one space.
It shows 300 mL
